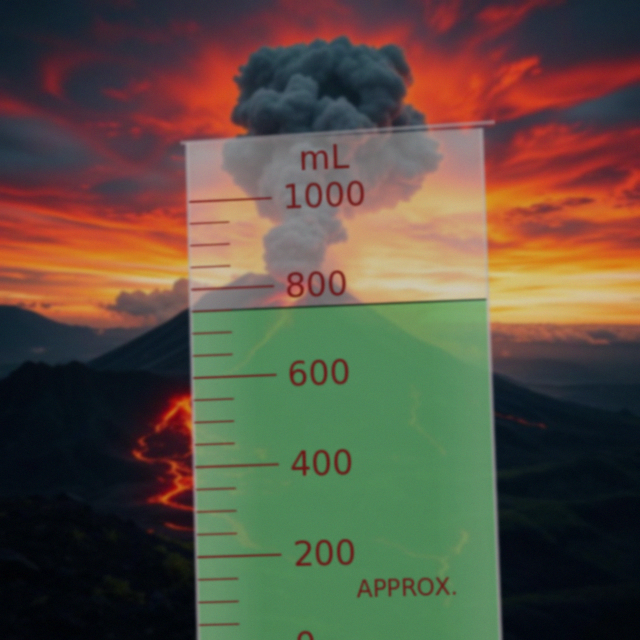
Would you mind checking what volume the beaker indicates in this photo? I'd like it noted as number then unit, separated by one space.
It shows 750 mL
